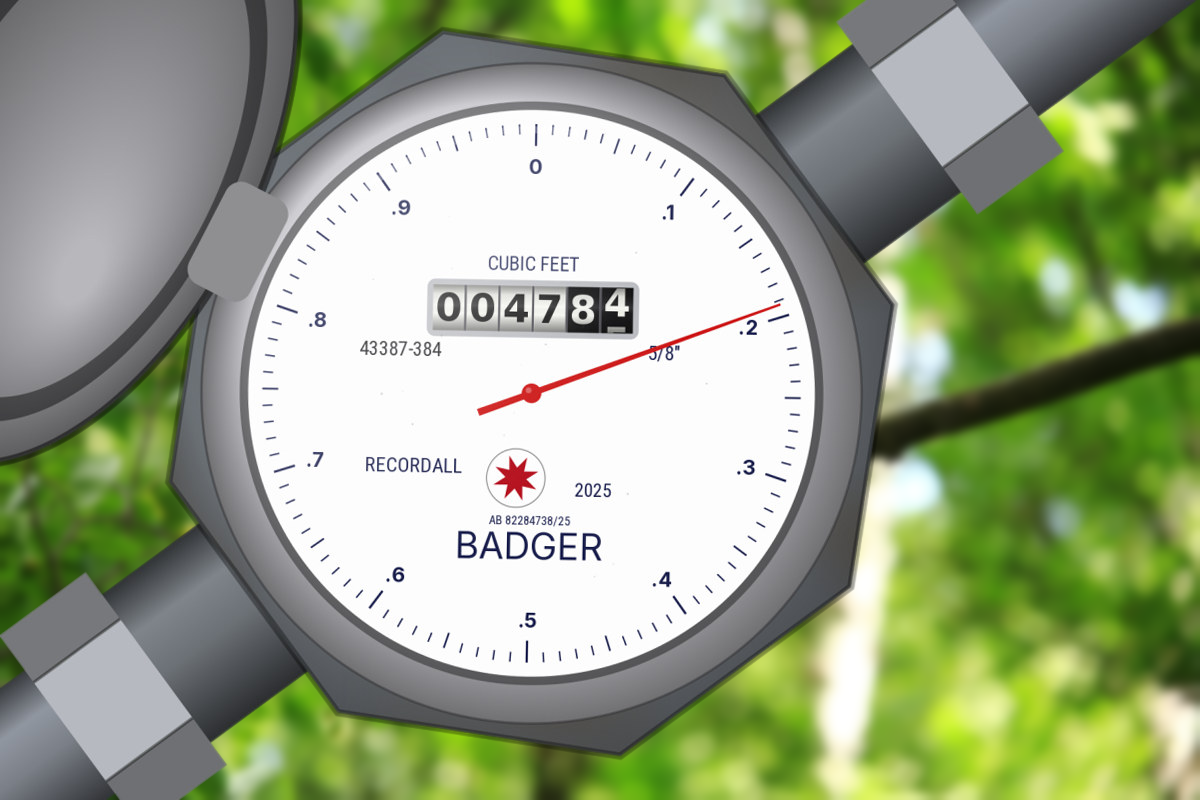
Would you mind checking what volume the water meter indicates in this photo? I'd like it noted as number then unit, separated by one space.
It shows 4784.19 ft³
